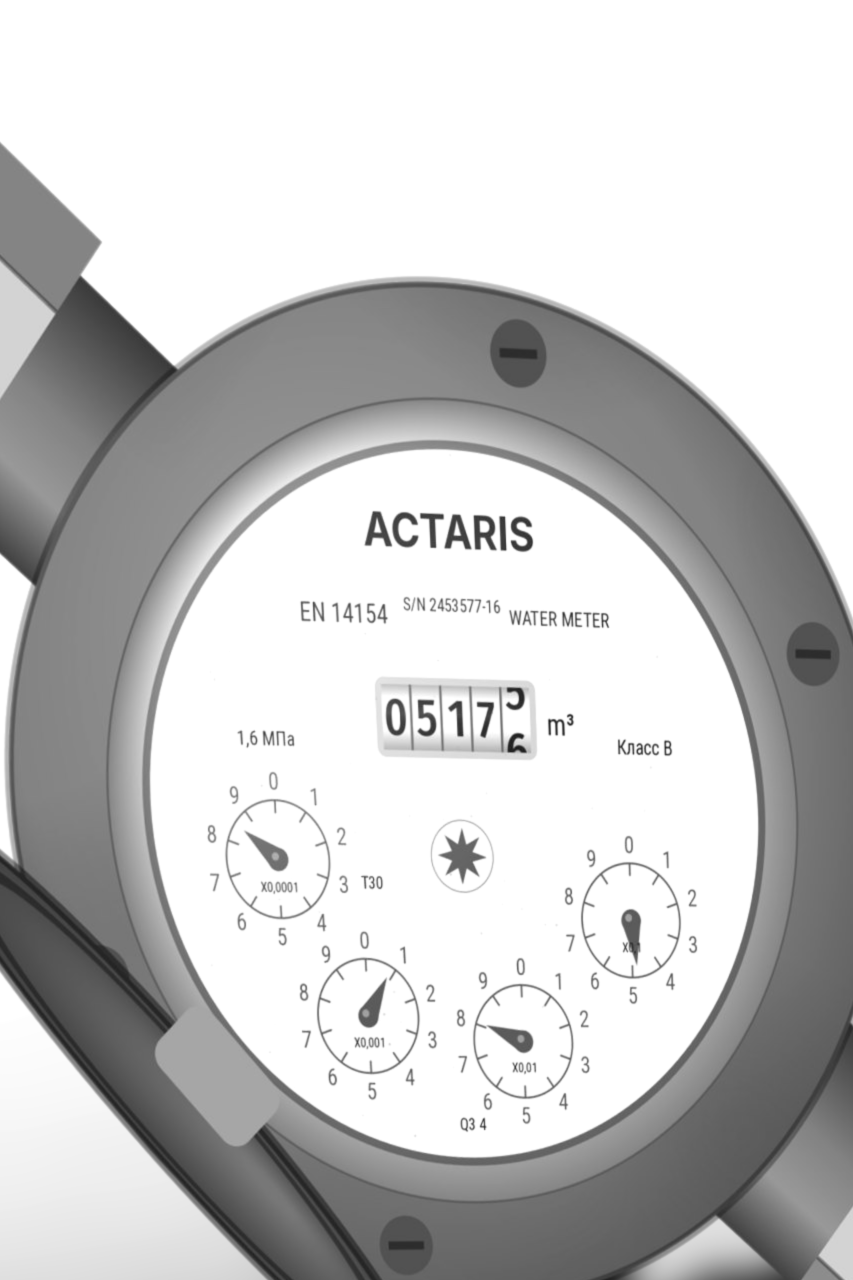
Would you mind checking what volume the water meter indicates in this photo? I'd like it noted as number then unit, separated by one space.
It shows 5175.4808 m³
